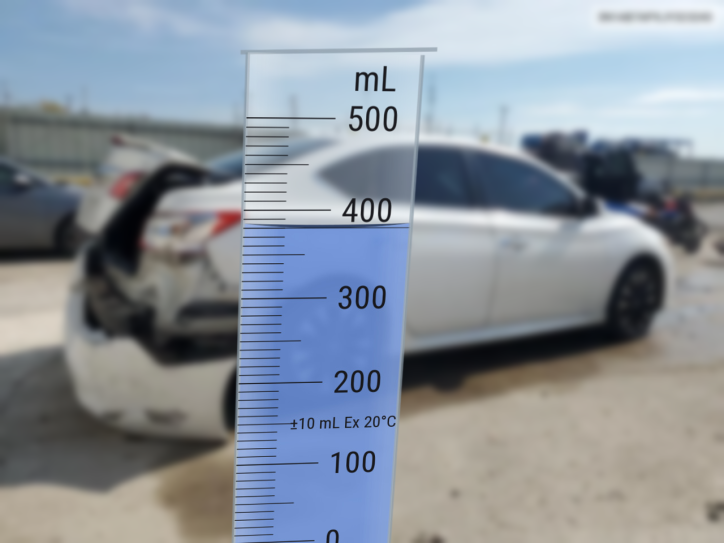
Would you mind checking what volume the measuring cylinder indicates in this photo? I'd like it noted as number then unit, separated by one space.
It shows 380 mL
